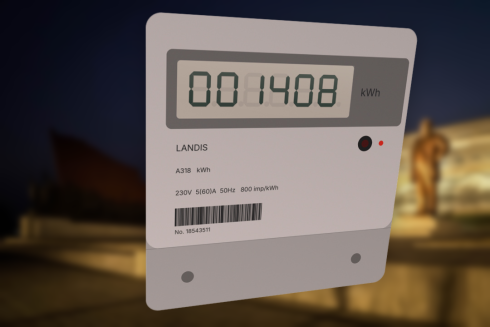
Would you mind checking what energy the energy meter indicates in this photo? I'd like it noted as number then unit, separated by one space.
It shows 1408 kWh
